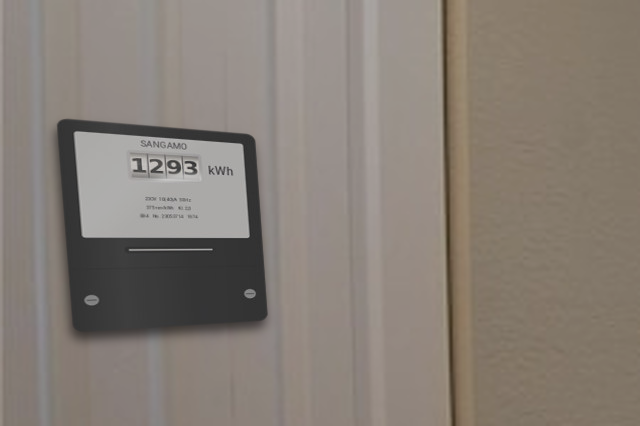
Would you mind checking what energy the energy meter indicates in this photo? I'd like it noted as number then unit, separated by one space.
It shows 1293 kWh
